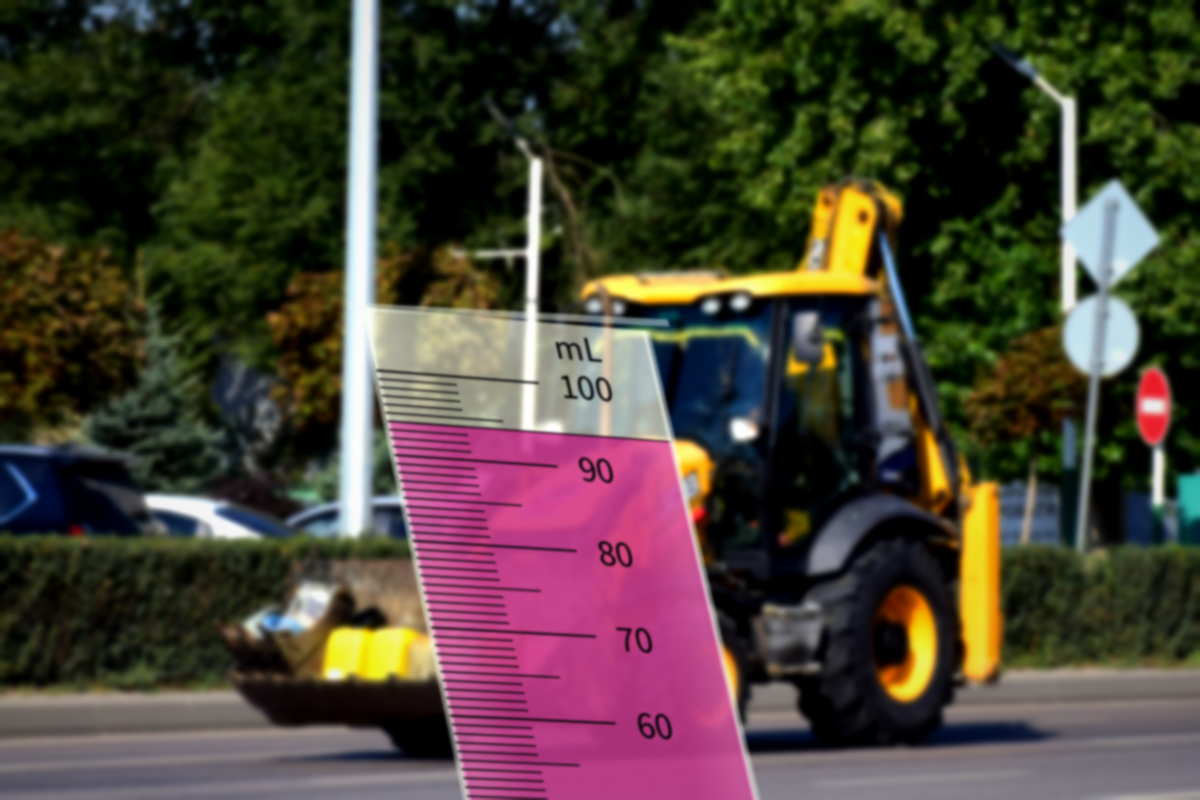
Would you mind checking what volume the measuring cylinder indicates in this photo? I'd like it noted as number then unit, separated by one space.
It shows 94 mL
